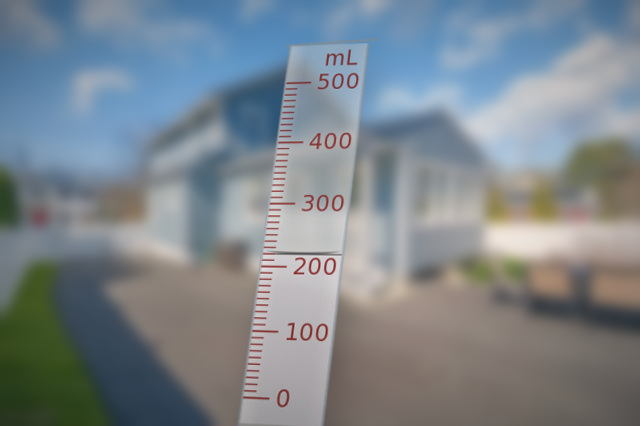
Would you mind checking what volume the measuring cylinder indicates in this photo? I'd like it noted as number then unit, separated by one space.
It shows 220 mL
